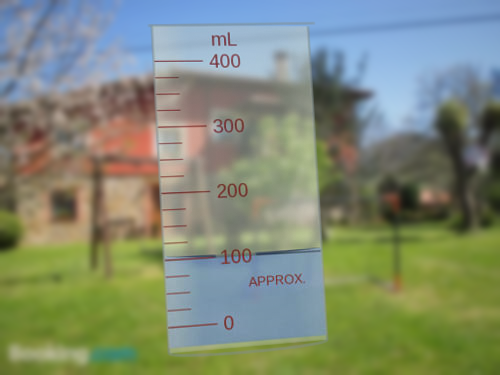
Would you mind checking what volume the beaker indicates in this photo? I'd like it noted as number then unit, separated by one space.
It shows 100 mL
